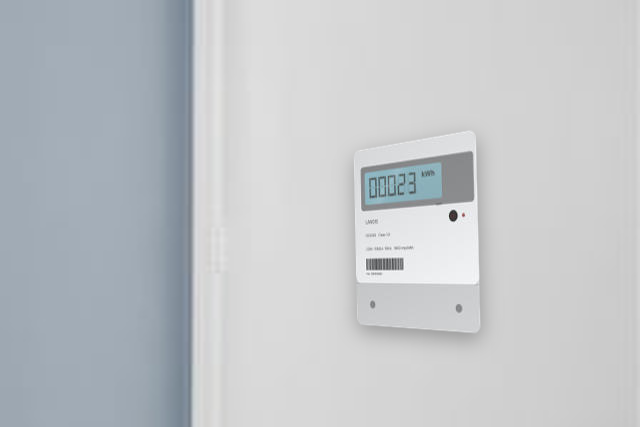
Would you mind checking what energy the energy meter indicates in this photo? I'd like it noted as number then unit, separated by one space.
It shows 23 kWh
